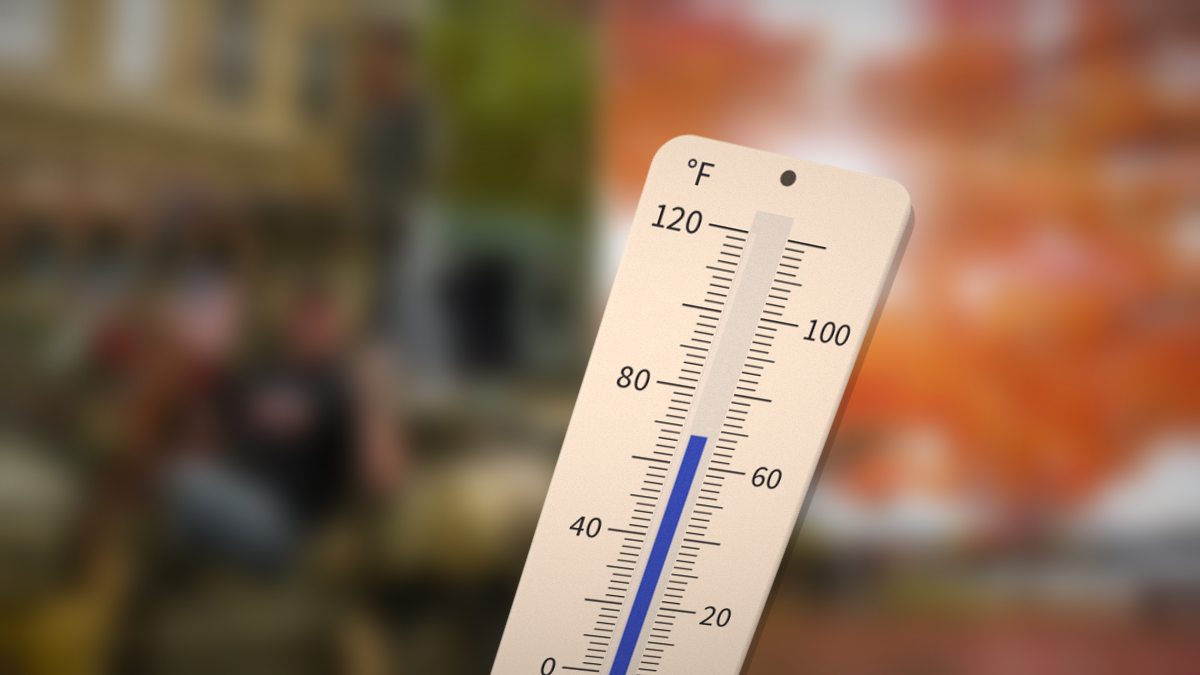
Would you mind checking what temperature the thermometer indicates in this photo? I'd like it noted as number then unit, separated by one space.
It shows 68 °F
